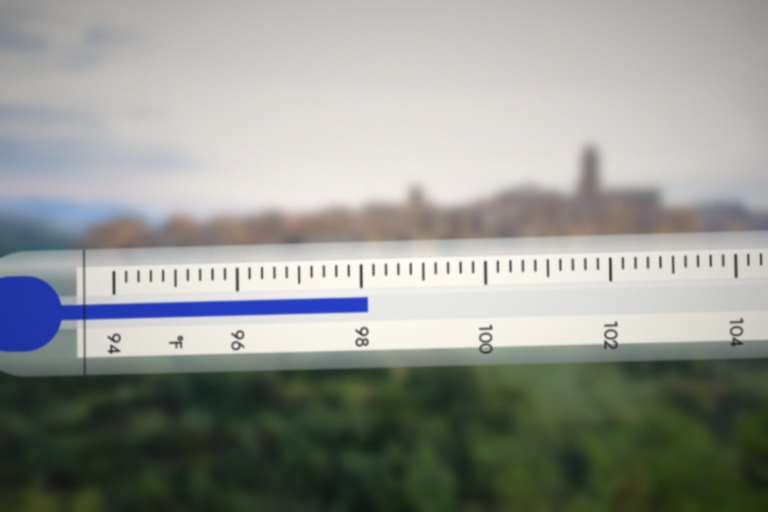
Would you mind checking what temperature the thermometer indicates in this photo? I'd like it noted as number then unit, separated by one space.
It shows 98.1 °F
